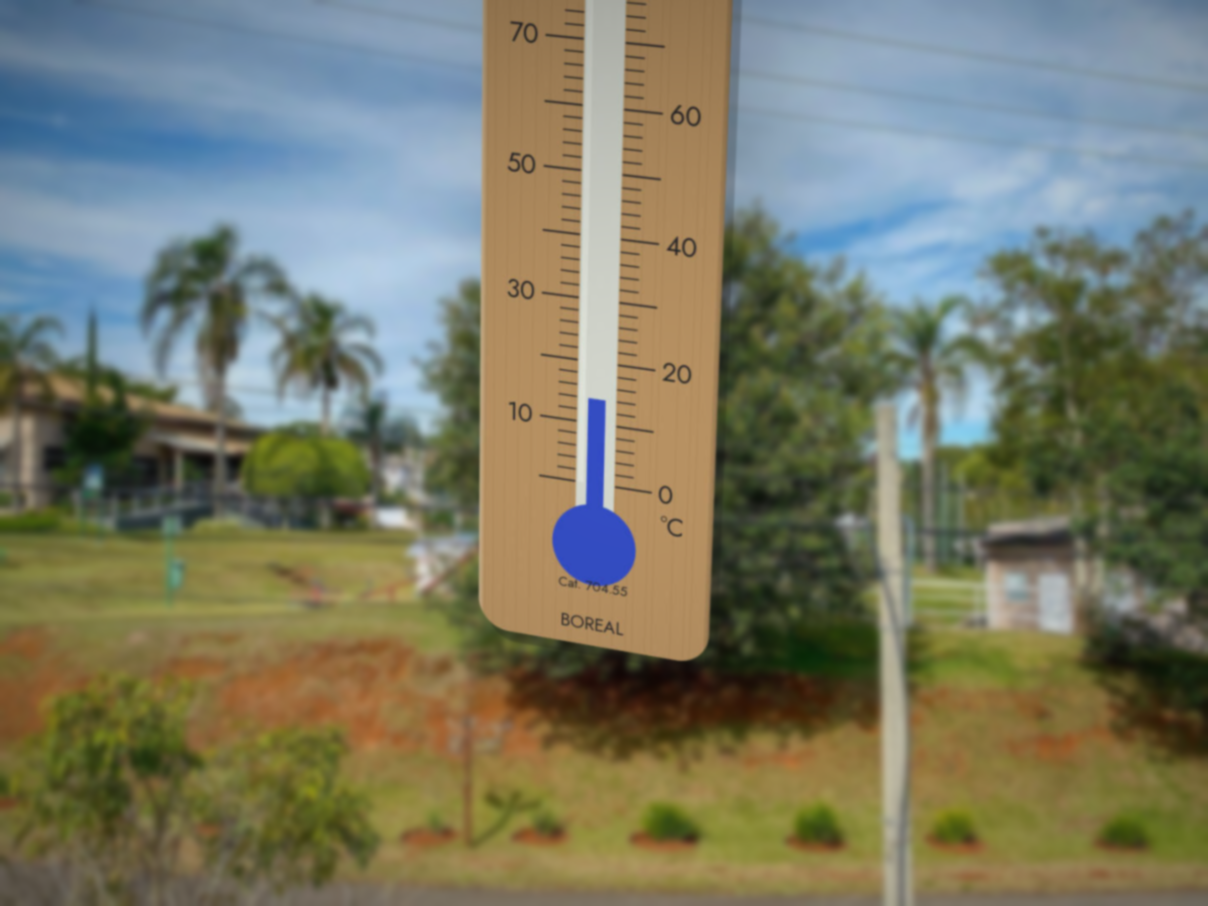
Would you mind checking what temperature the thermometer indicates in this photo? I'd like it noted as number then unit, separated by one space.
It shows 14 °C
